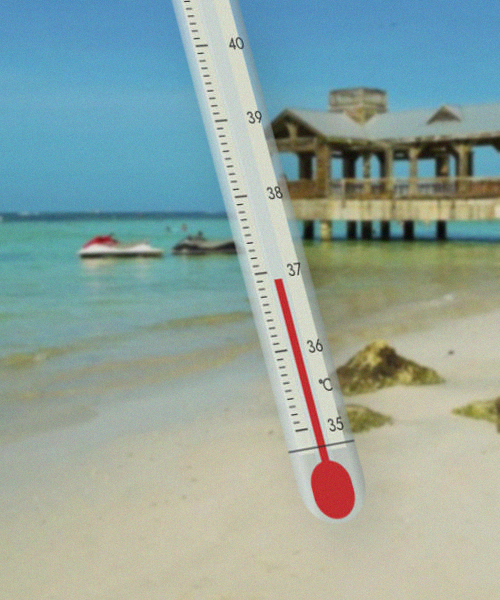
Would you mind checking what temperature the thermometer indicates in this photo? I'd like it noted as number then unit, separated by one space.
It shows 36.9 °C
